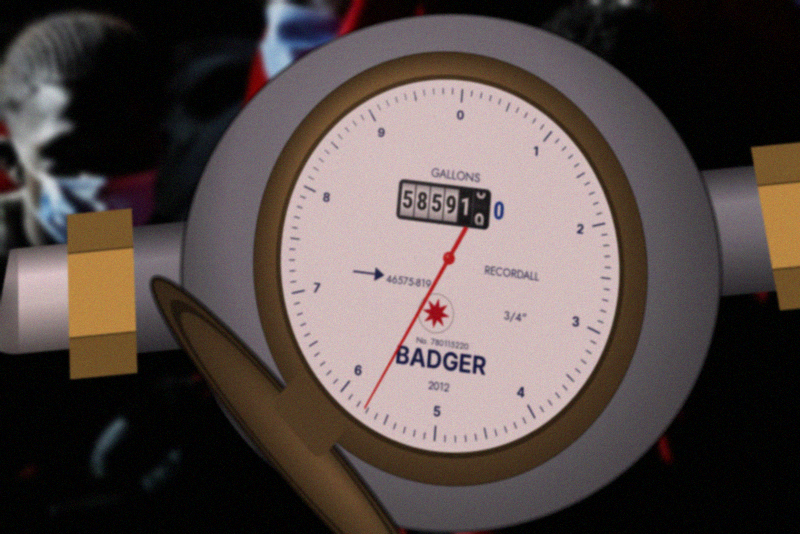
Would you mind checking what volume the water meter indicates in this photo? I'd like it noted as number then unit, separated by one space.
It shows 5859185.7 gal
